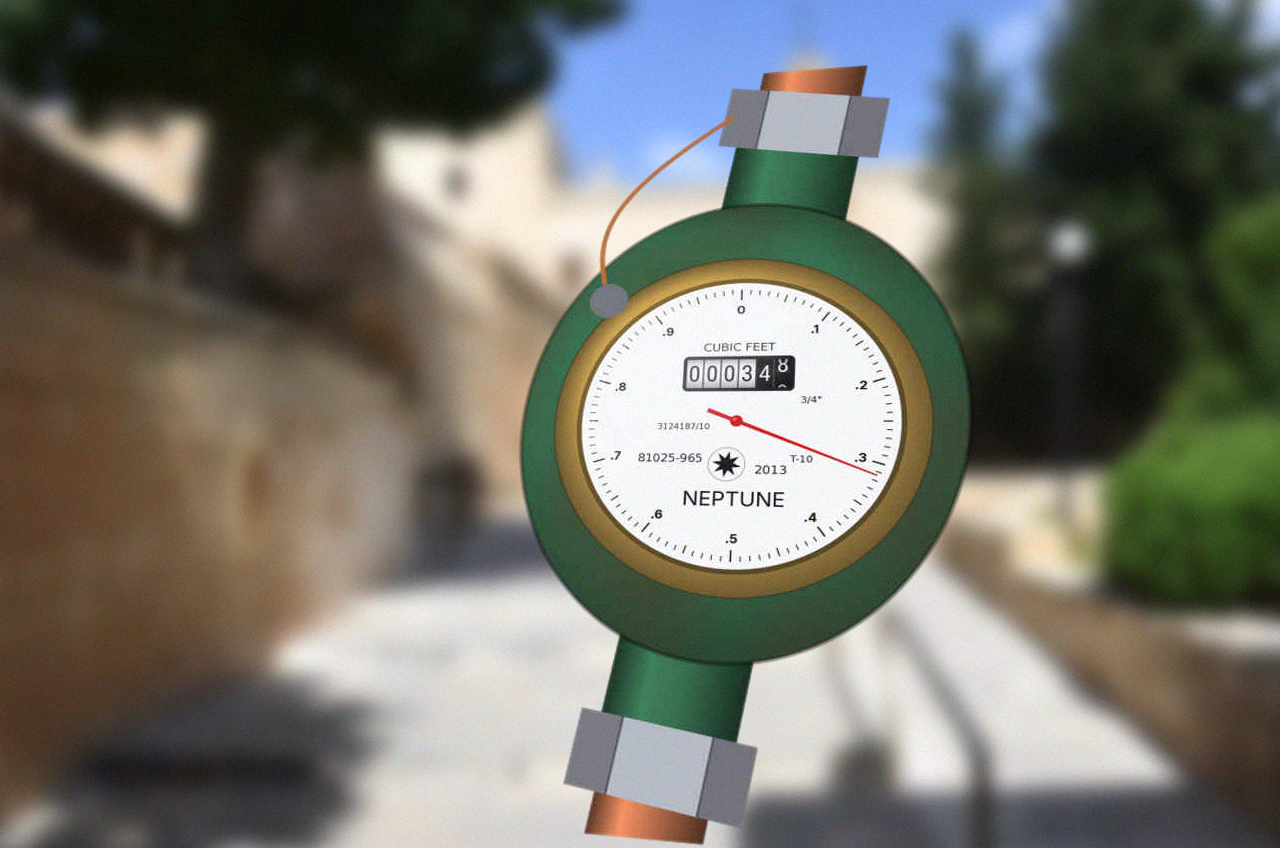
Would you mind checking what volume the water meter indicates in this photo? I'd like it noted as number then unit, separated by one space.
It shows 348.31 ft³
